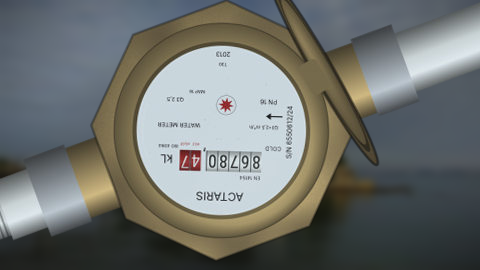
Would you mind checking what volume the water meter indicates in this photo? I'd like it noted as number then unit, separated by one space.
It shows 86780.47 kL
